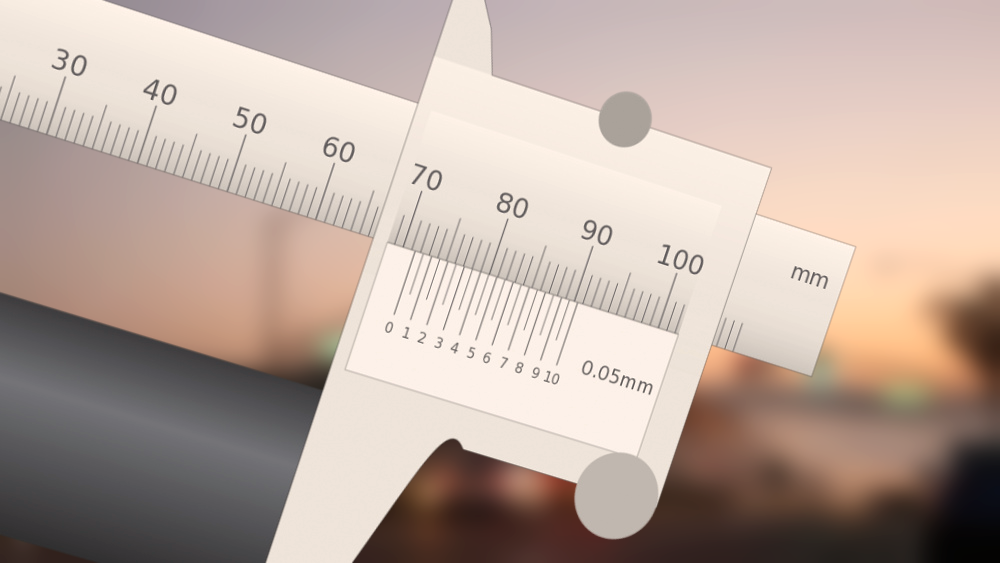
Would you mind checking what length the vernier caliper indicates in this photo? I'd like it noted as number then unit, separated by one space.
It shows 71.4 mm
